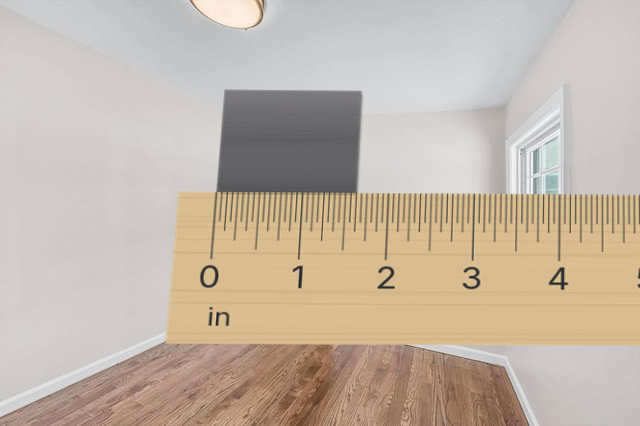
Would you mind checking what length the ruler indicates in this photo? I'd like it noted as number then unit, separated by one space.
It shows 1.625 in
